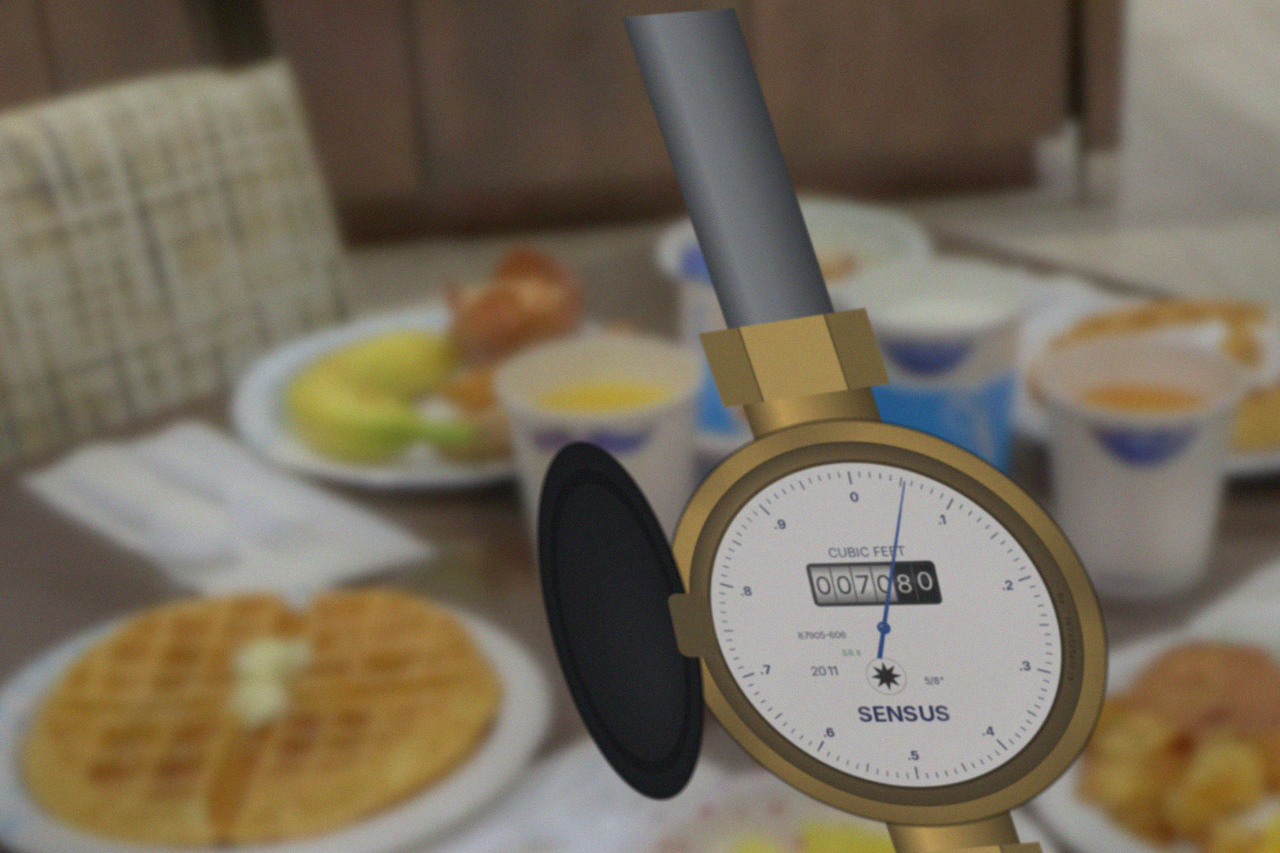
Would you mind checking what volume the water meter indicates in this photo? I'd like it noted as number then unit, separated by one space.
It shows 7080.05 ft³
